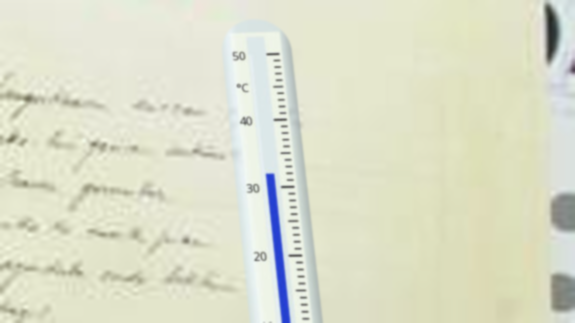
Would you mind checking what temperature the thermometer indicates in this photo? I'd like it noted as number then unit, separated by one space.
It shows 32 °C
